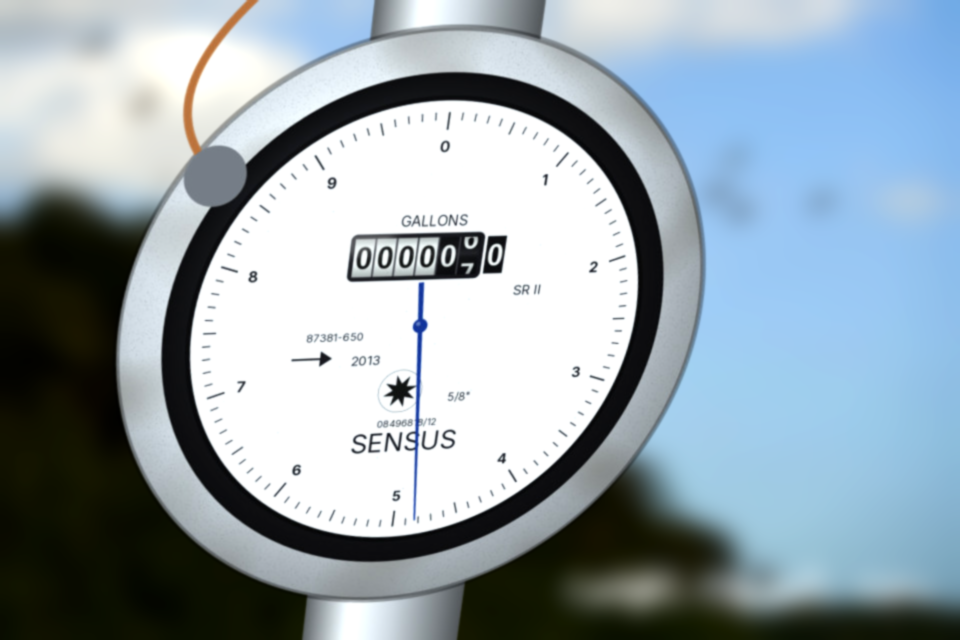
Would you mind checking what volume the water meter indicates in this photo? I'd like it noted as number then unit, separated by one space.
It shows 64.8 gal
